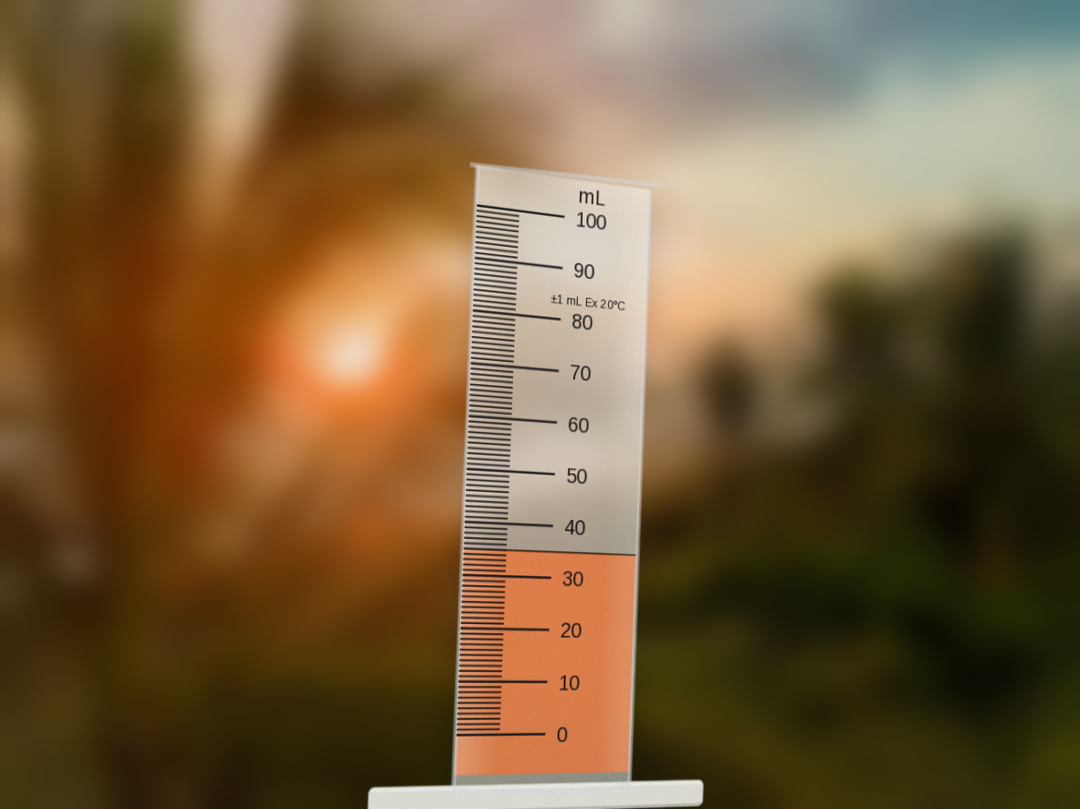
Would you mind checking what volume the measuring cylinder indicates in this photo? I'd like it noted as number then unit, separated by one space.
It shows 35 mL
